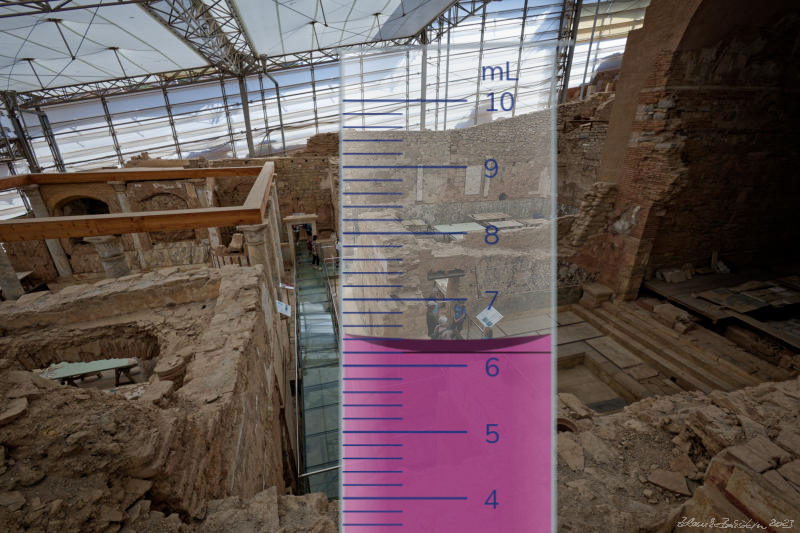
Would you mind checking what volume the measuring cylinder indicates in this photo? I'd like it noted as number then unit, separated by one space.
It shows 6.2 mL
